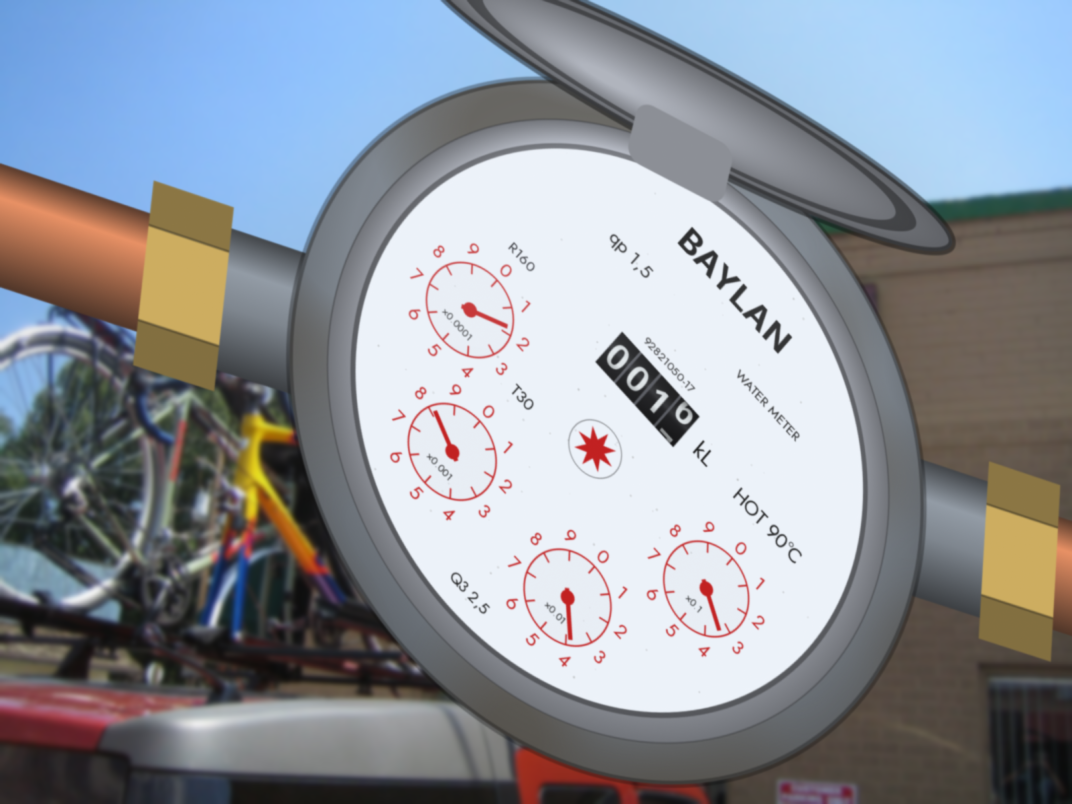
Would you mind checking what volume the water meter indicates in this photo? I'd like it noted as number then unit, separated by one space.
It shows 16.3381 kL
